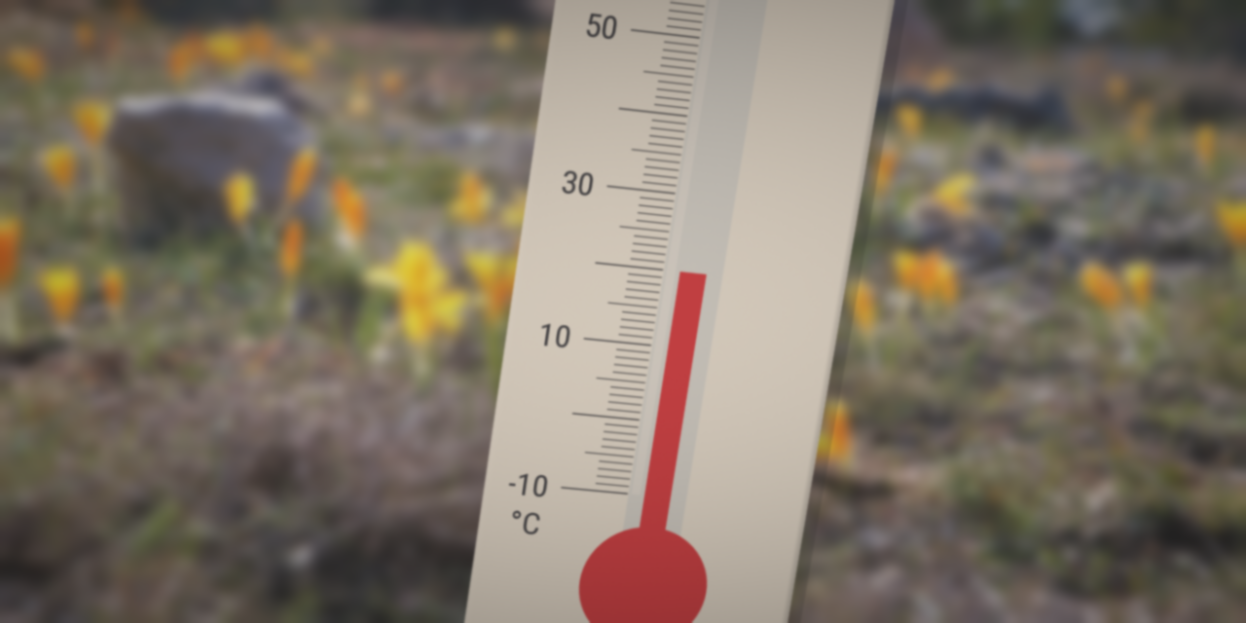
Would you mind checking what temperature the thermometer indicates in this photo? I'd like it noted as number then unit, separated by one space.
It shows 20 °C
